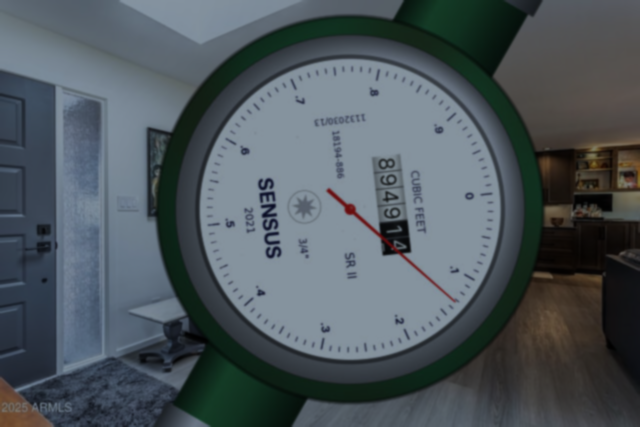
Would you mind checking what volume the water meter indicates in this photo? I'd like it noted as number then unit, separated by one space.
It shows 894914.13 ft³
